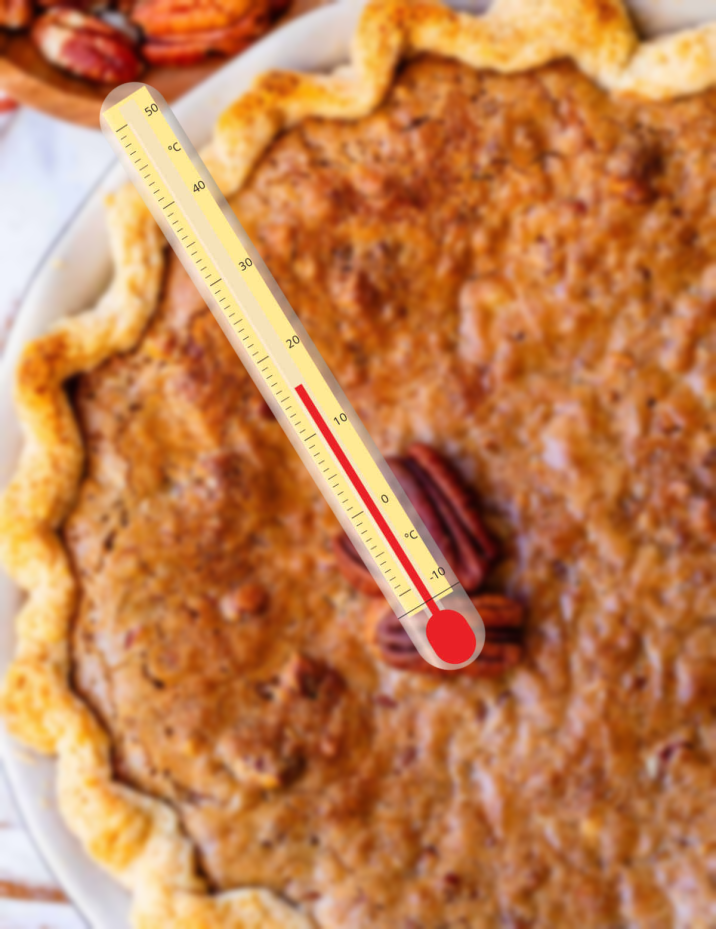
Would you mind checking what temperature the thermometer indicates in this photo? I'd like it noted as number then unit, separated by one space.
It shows 15.5 °C
